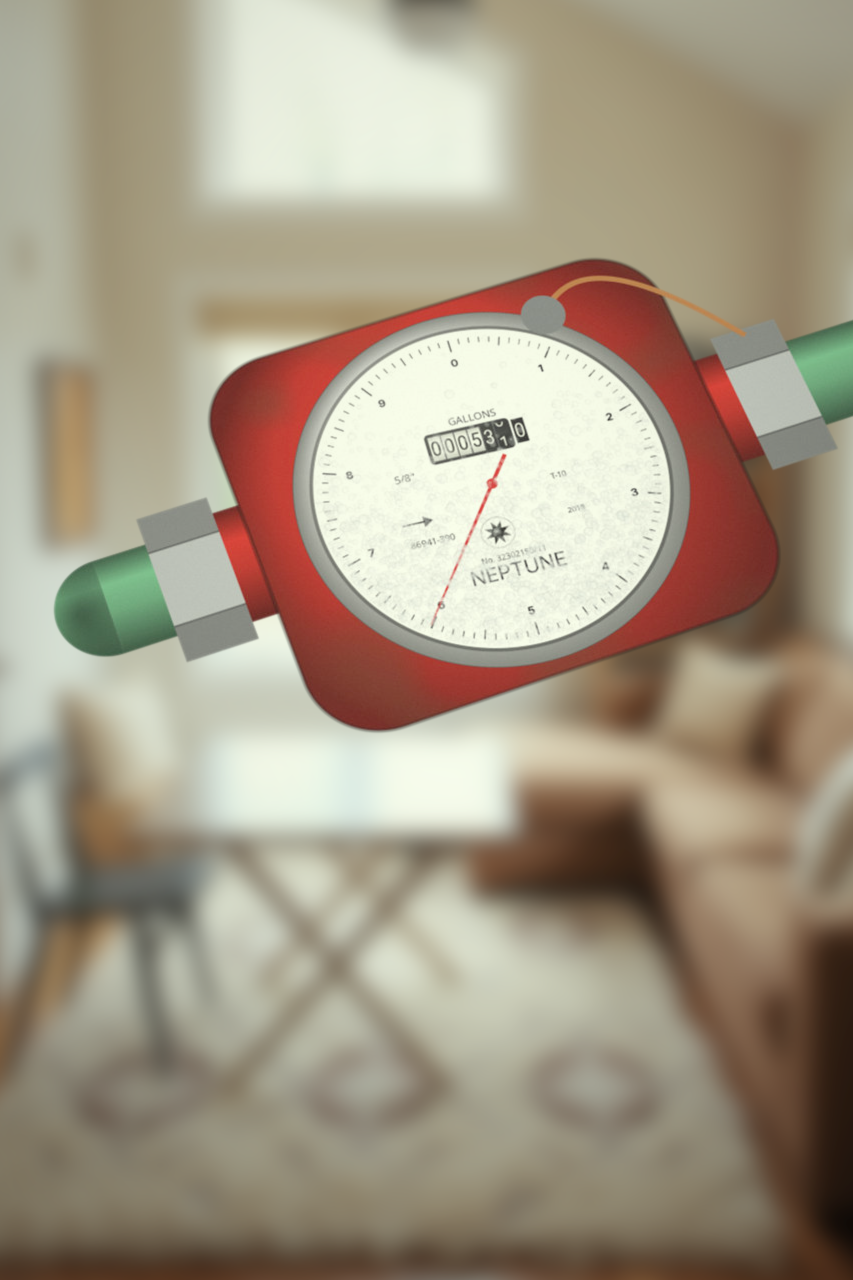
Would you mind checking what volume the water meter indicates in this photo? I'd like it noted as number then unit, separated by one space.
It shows 5306.0 gal
